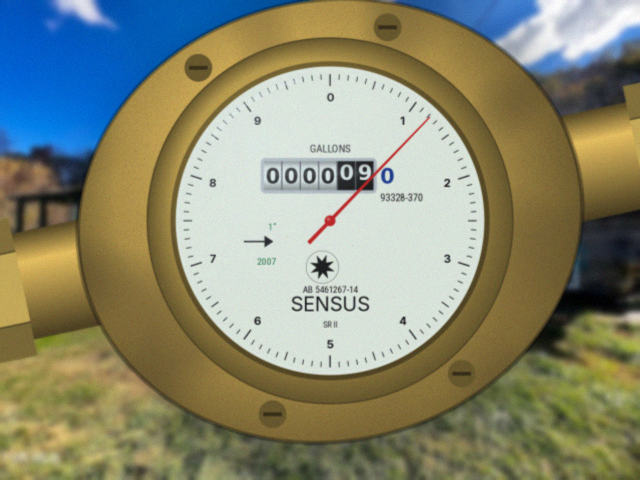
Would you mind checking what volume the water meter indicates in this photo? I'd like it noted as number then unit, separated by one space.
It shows 91.2 gal
